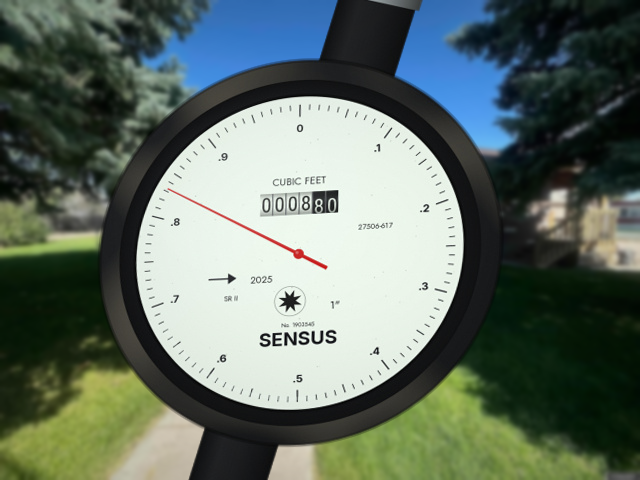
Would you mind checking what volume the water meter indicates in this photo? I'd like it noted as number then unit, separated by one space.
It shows 879.83 ft³
